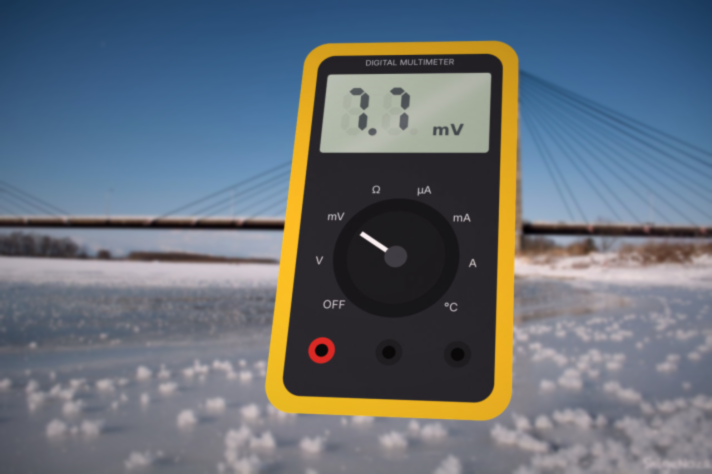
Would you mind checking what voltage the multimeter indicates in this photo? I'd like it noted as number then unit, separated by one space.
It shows 7.7 mV
